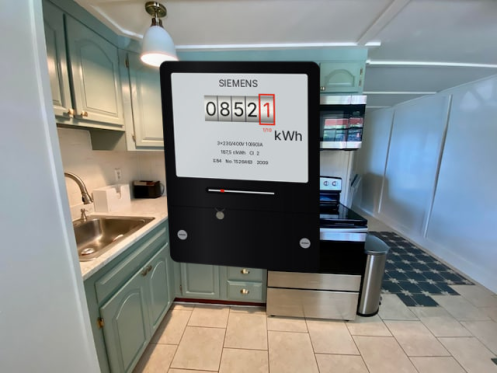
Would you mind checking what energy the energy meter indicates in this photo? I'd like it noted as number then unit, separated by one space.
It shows 852.1 kWh
